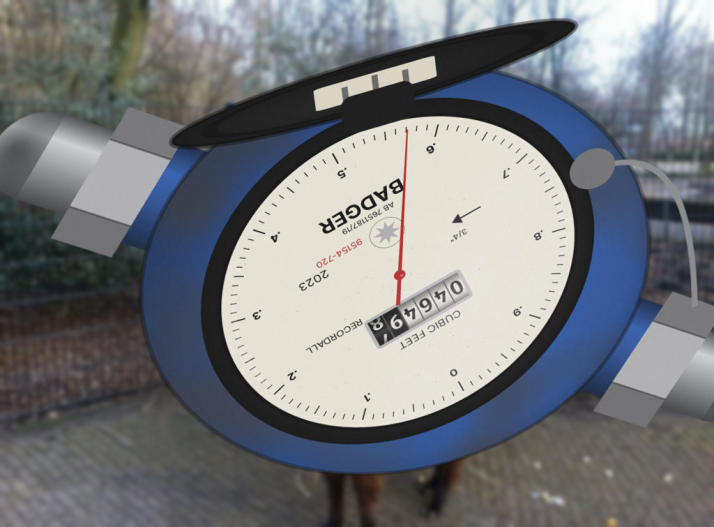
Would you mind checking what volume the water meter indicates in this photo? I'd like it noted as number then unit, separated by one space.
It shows 46497.57 ft³
